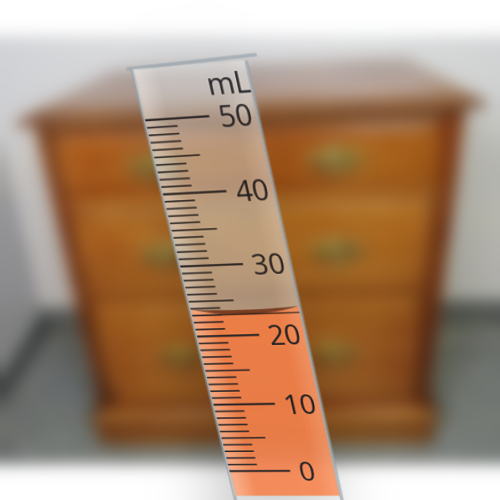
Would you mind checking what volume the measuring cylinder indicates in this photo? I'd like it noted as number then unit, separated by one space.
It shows 23 mL
